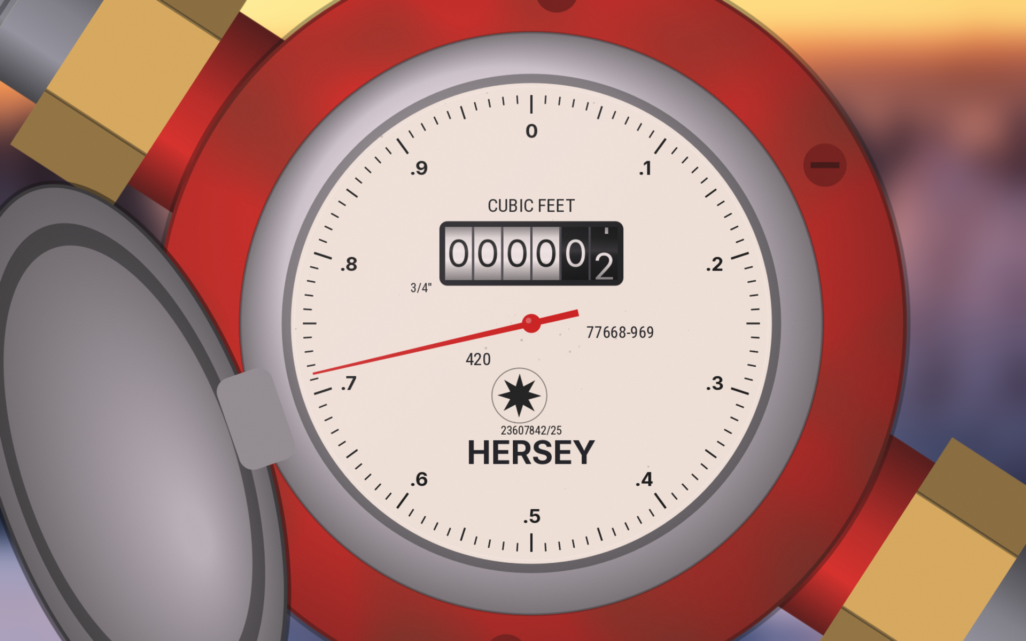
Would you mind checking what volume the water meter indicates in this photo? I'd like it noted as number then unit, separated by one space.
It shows 1.71 ft³
